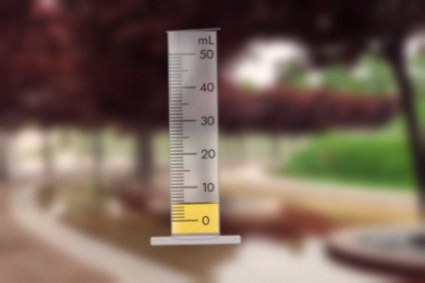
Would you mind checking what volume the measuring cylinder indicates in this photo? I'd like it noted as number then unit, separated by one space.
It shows 5 mL
